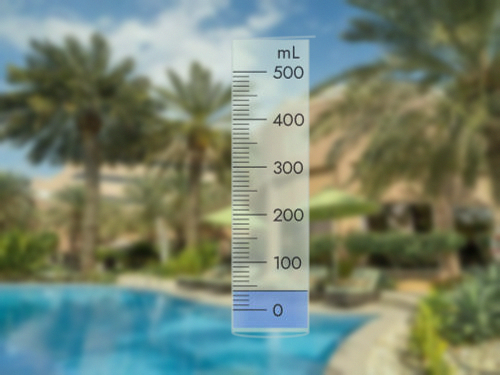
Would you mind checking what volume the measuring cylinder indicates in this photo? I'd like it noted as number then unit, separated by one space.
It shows 40 mL
